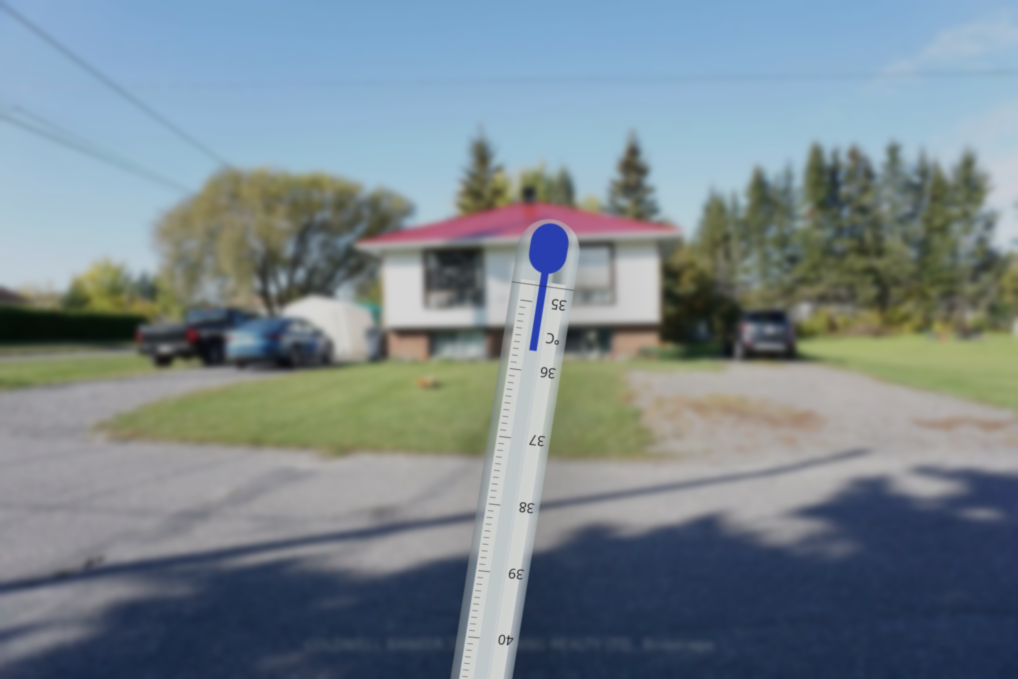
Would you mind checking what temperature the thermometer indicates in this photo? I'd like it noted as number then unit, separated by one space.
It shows 35.7 °C
